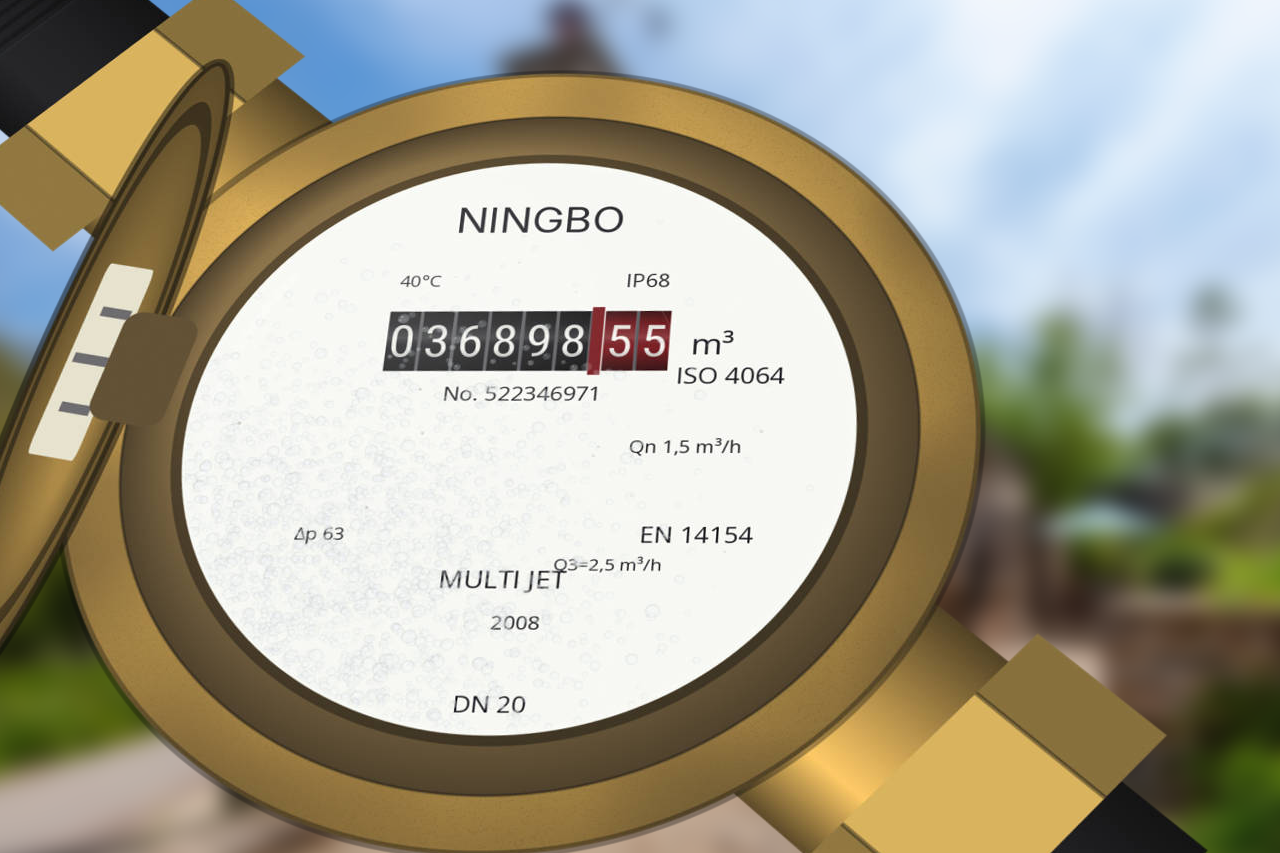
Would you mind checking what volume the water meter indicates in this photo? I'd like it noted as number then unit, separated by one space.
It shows 36898.55 m³
